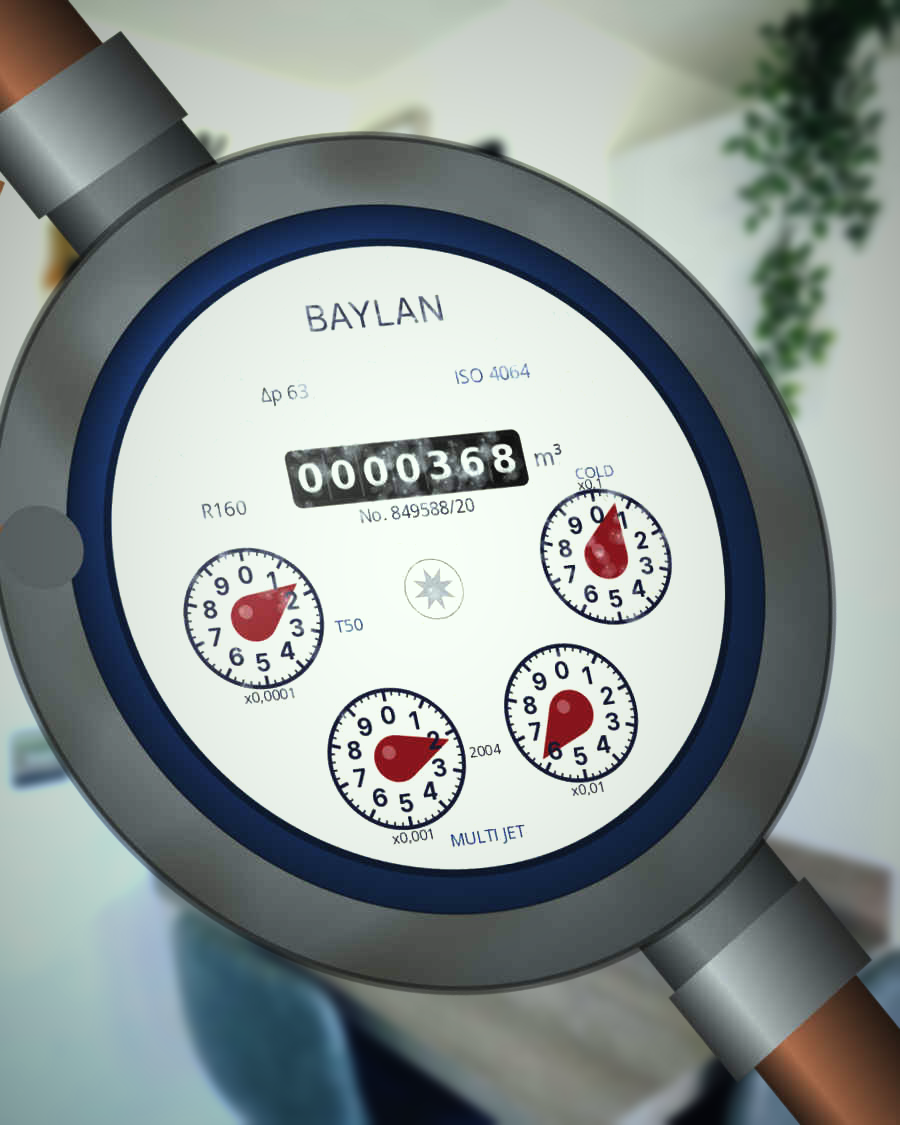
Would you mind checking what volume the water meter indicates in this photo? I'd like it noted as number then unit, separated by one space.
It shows 368.0621 m³
